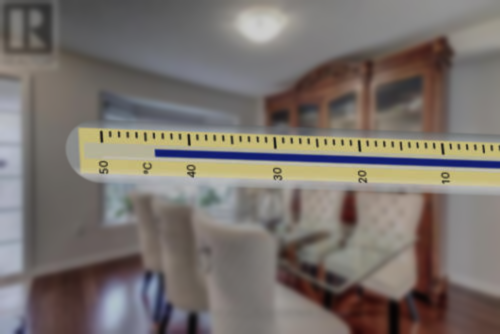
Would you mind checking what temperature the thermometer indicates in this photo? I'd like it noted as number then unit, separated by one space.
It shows 44 °C
